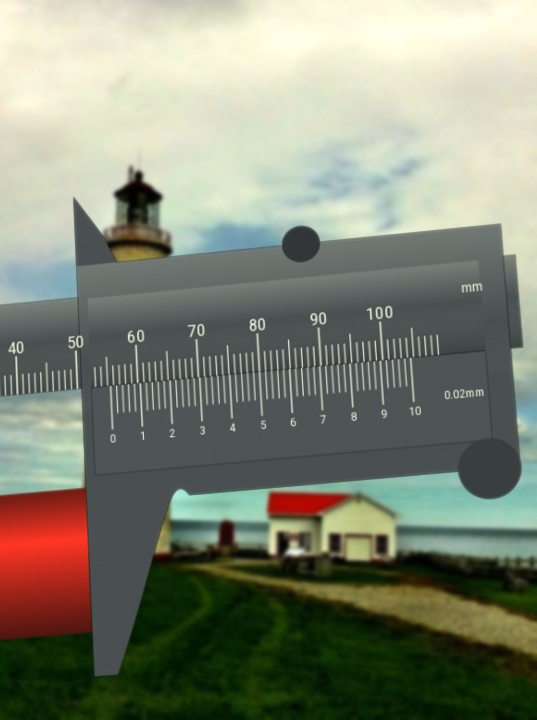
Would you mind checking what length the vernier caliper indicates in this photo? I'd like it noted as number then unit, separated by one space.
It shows 55.5 mm
